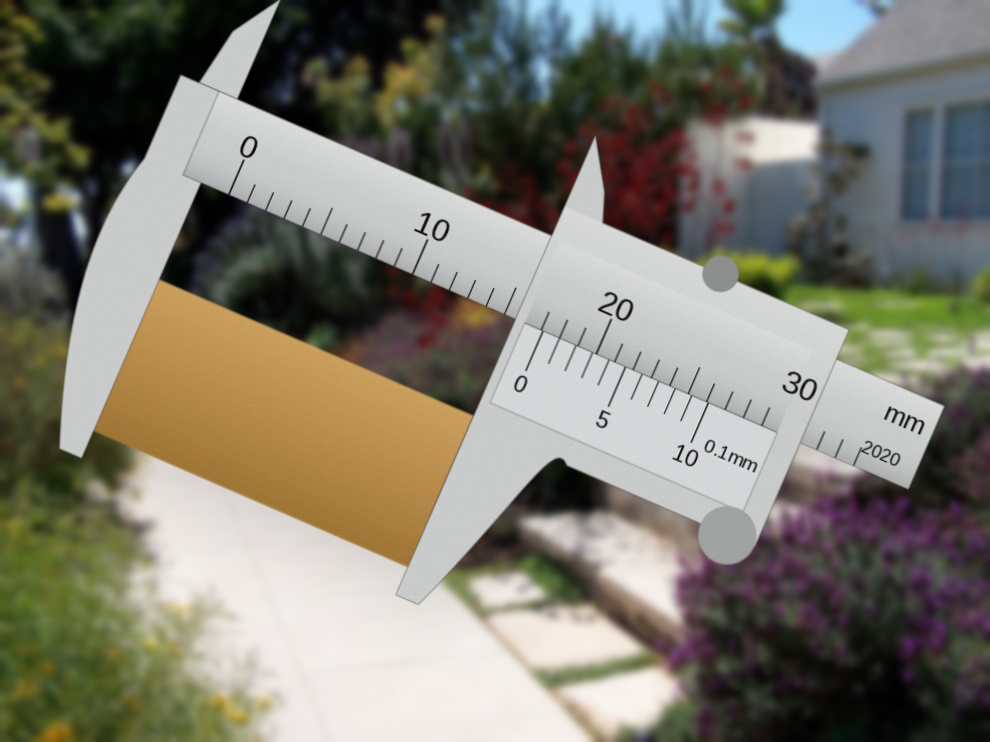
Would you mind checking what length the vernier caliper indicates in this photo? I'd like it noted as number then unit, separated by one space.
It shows 17.1 mm
